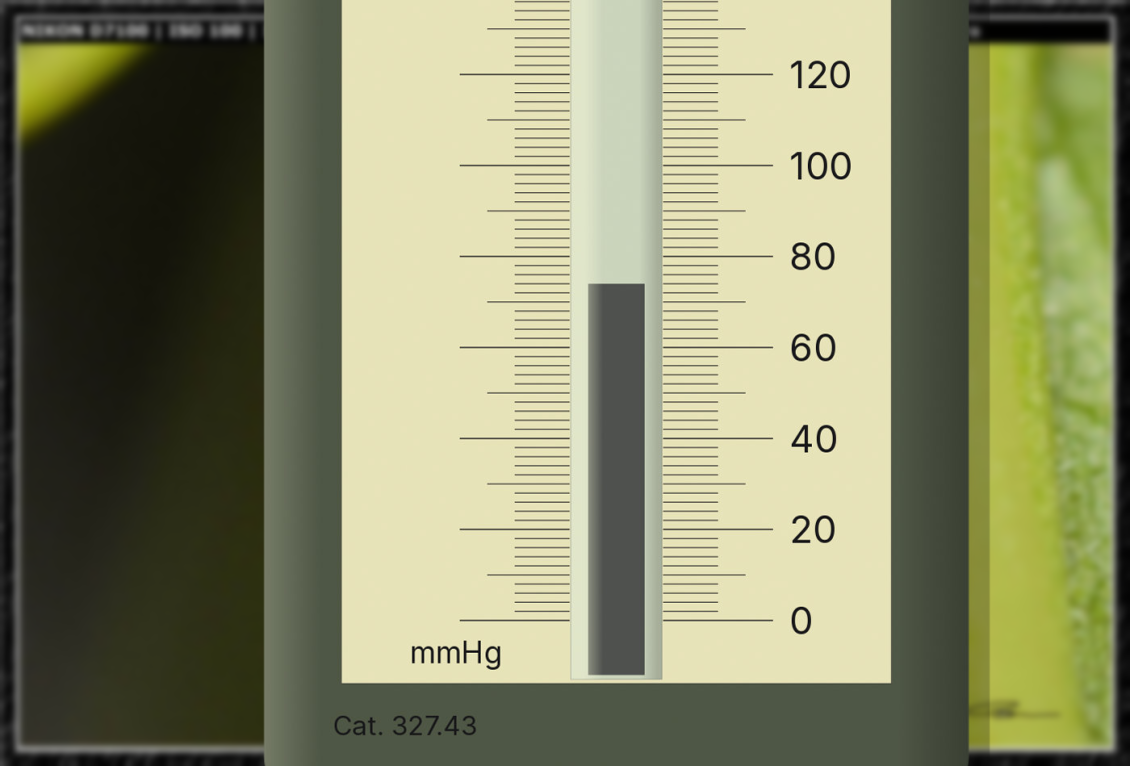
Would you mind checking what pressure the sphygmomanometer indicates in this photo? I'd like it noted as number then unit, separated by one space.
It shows 74 mmHg
